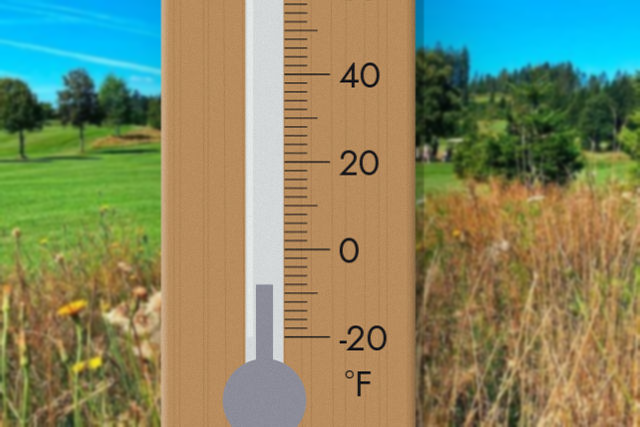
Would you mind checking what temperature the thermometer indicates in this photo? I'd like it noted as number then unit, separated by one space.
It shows -8 °F
